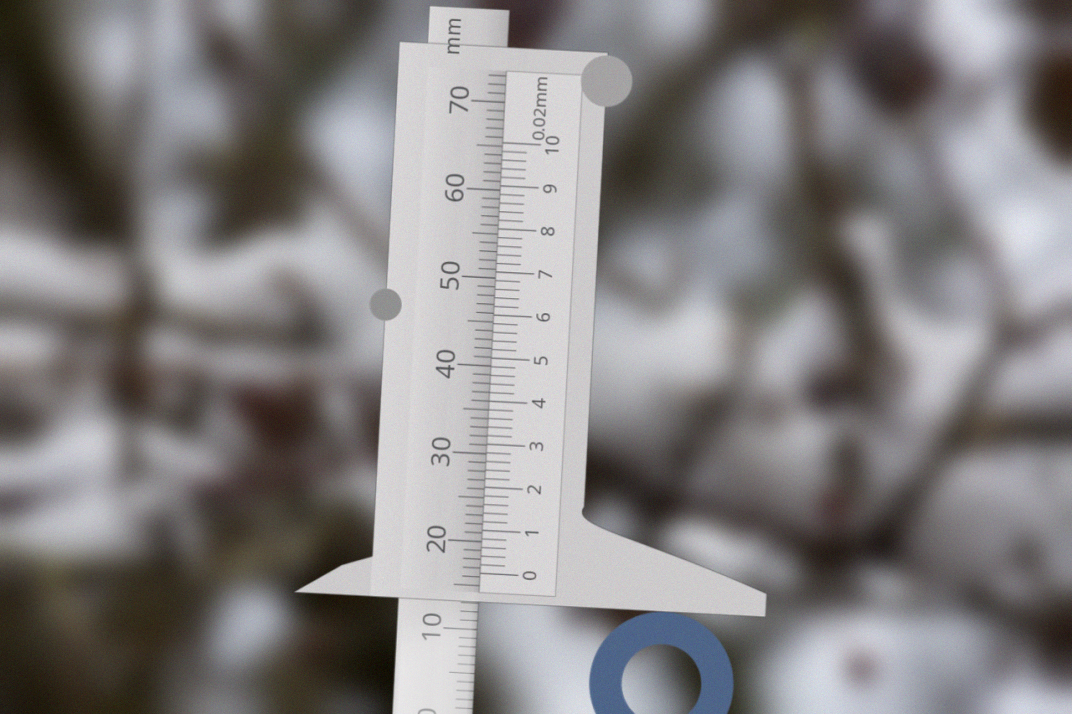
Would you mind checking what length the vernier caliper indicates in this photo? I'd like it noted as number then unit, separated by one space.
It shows 16.4 mm
